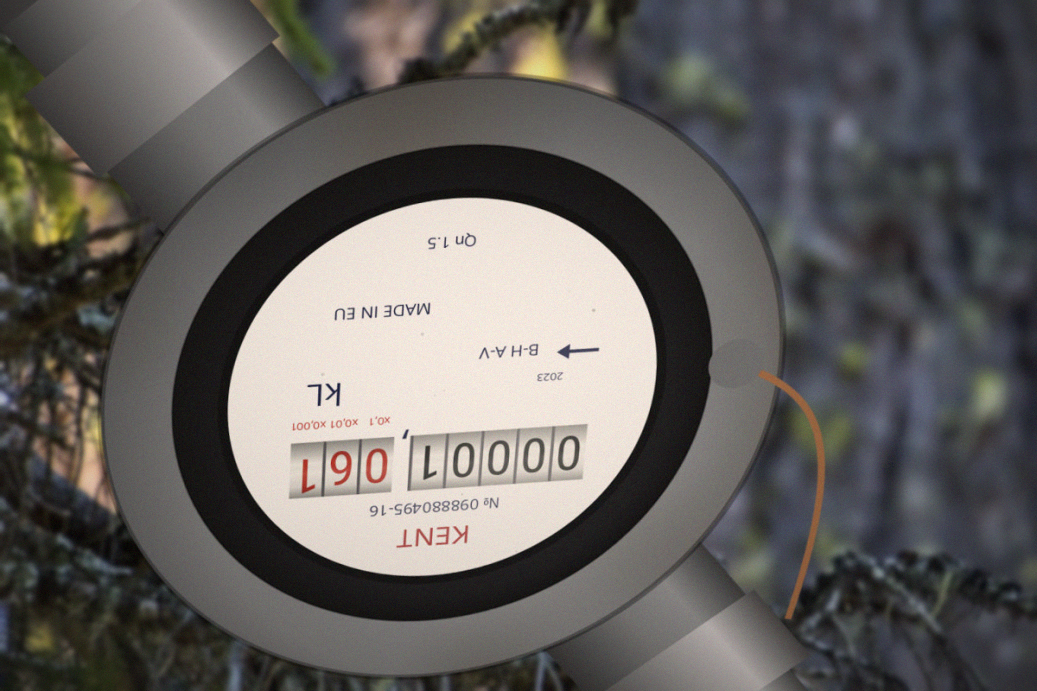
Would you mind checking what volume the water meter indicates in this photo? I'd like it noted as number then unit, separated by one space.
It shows 1.061 kL
